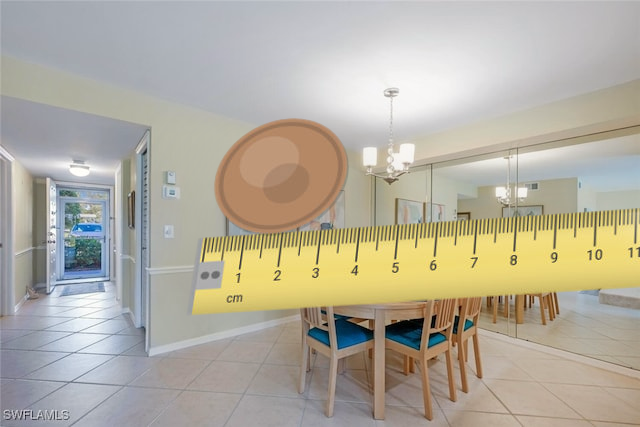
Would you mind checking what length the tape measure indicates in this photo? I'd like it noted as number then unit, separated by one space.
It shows 3.5 cm
